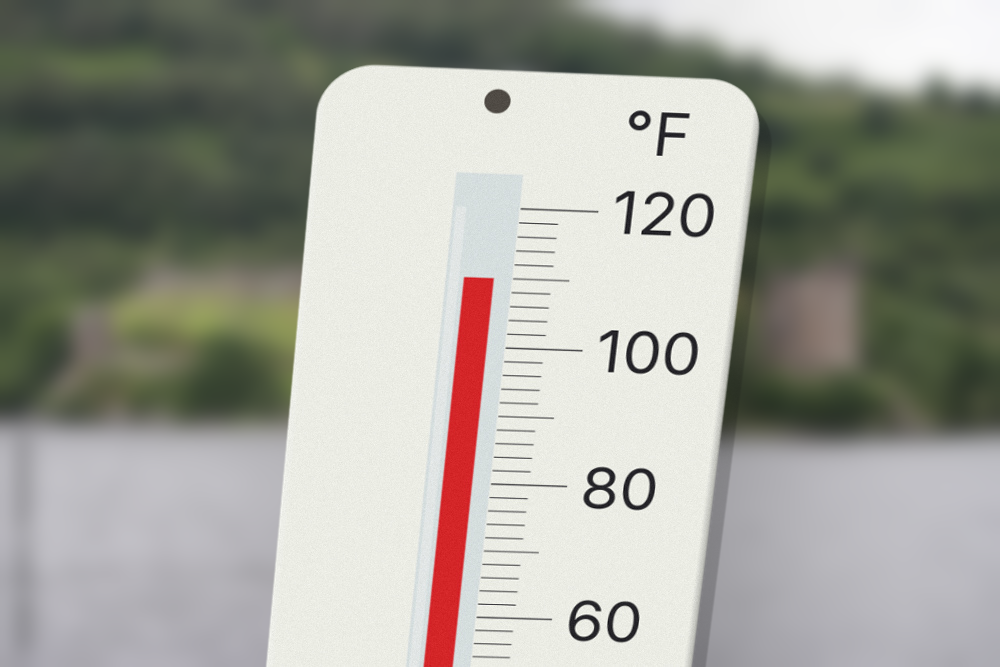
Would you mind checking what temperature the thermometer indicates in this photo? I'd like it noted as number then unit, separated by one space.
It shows 110 °F
